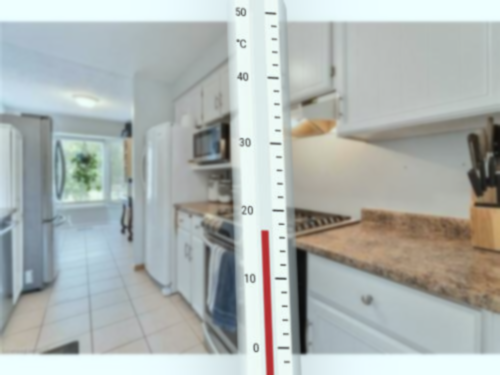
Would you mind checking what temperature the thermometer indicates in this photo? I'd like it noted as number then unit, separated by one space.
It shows 17 °C
